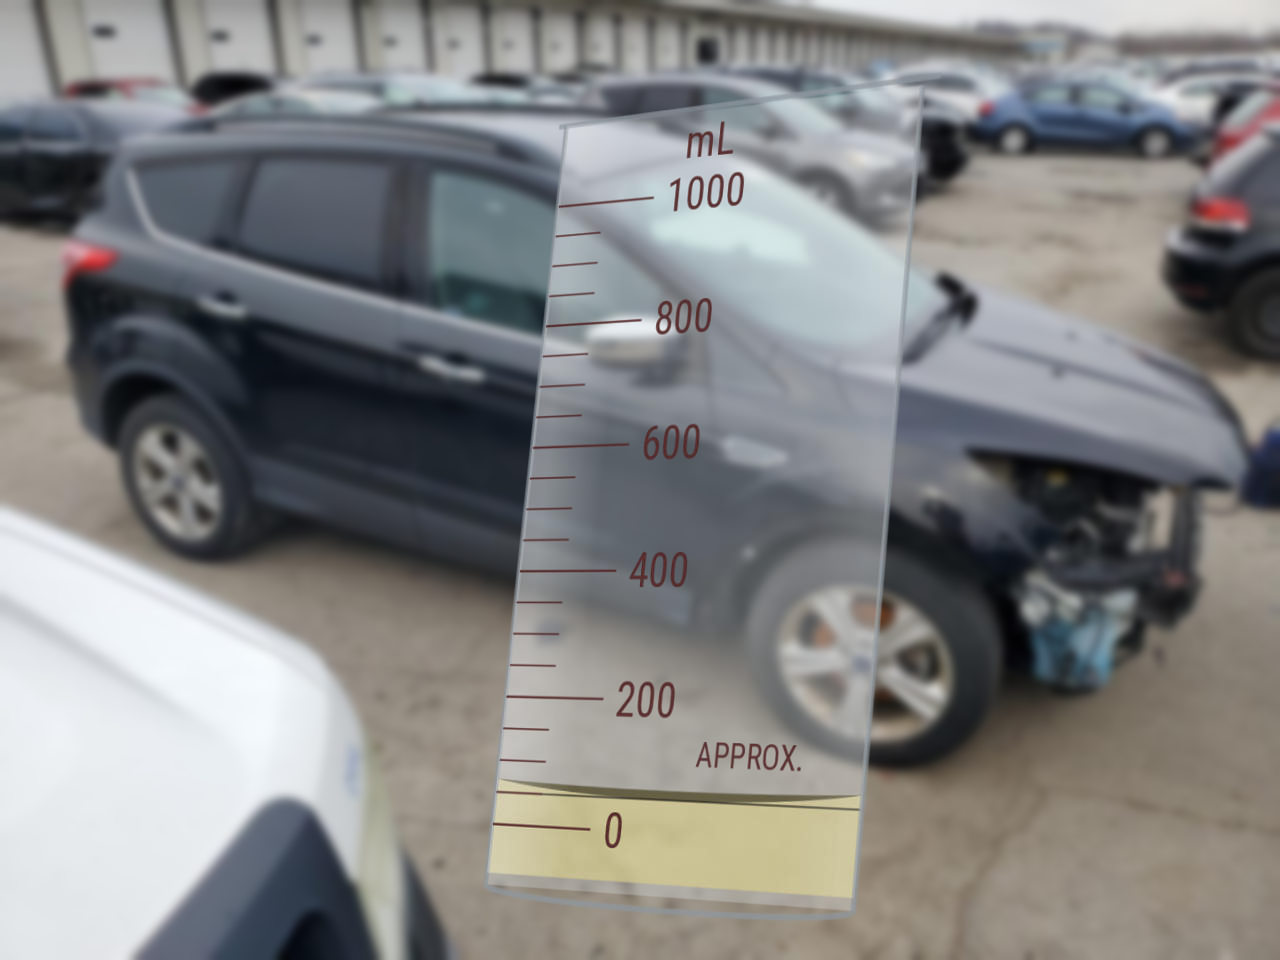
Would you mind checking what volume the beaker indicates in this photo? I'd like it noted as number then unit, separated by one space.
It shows 50 mL
